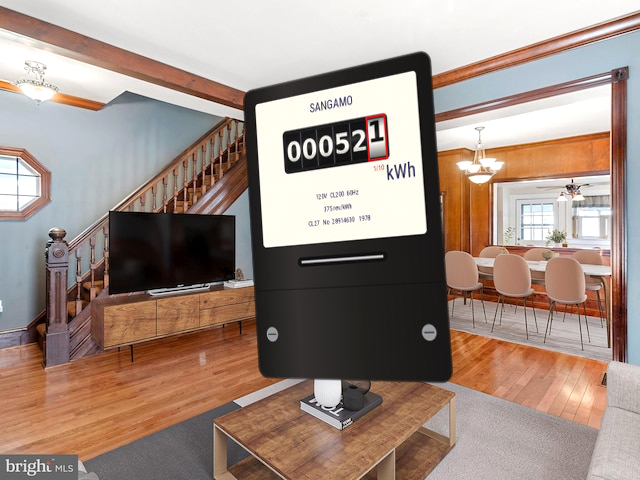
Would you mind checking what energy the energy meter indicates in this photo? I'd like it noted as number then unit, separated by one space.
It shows 52.1 kWh
